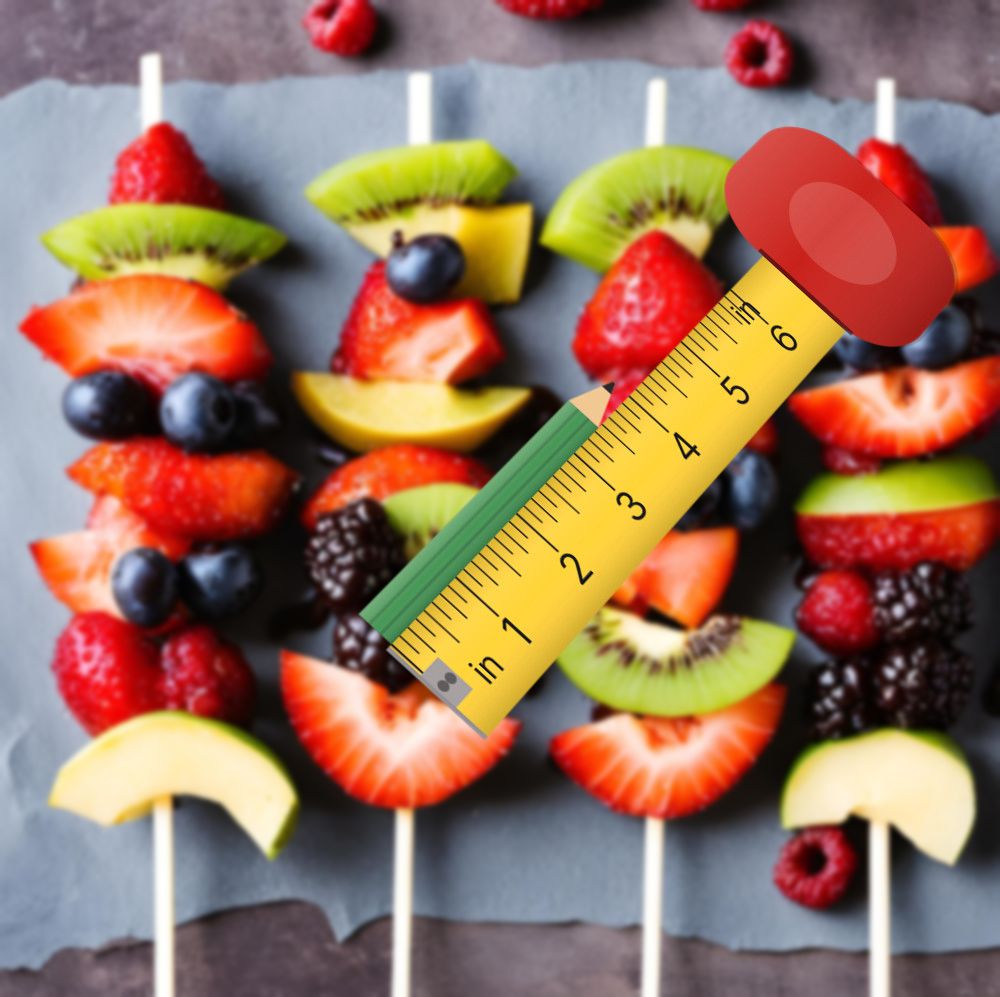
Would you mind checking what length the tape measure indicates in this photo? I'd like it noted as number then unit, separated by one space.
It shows 4 in
